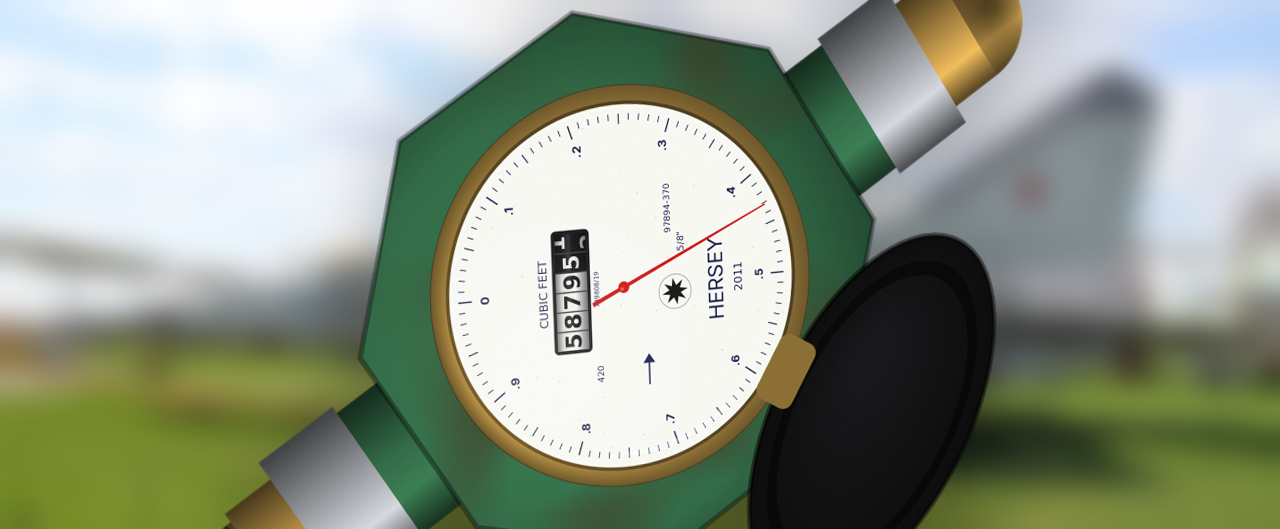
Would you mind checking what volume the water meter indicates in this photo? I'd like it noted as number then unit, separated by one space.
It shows 587951.43 ft³
